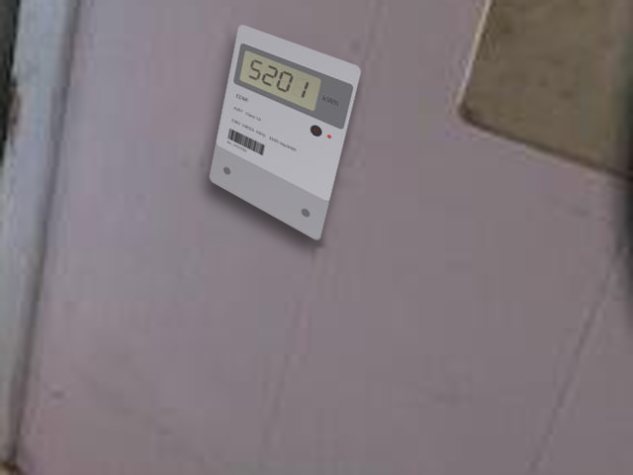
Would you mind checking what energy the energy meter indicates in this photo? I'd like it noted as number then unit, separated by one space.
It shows 5201 kWh
